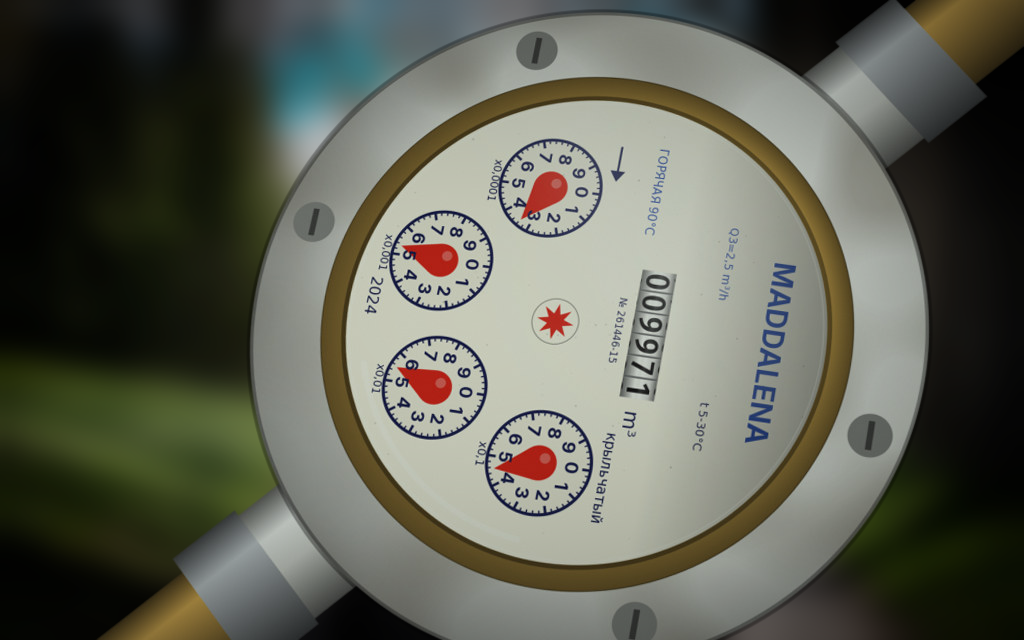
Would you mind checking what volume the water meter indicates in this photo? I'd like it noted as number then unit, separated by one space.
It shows 9971.4553 m³
